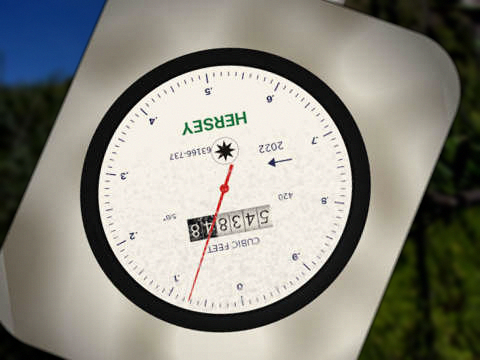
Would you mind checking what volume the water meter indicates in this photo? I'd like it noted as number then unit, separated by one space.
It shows 543848.07 ft³
